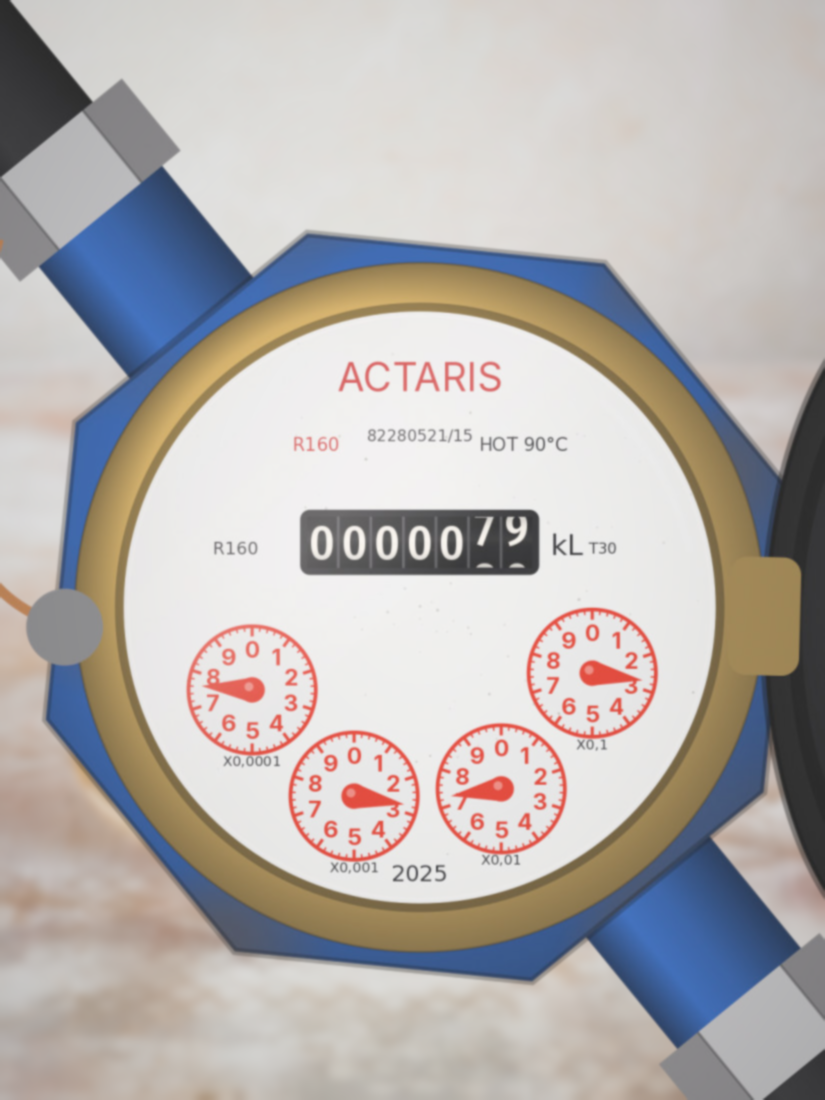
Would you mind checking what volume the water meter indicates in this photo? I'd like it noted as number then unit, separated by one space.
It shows 79.2727 kL
